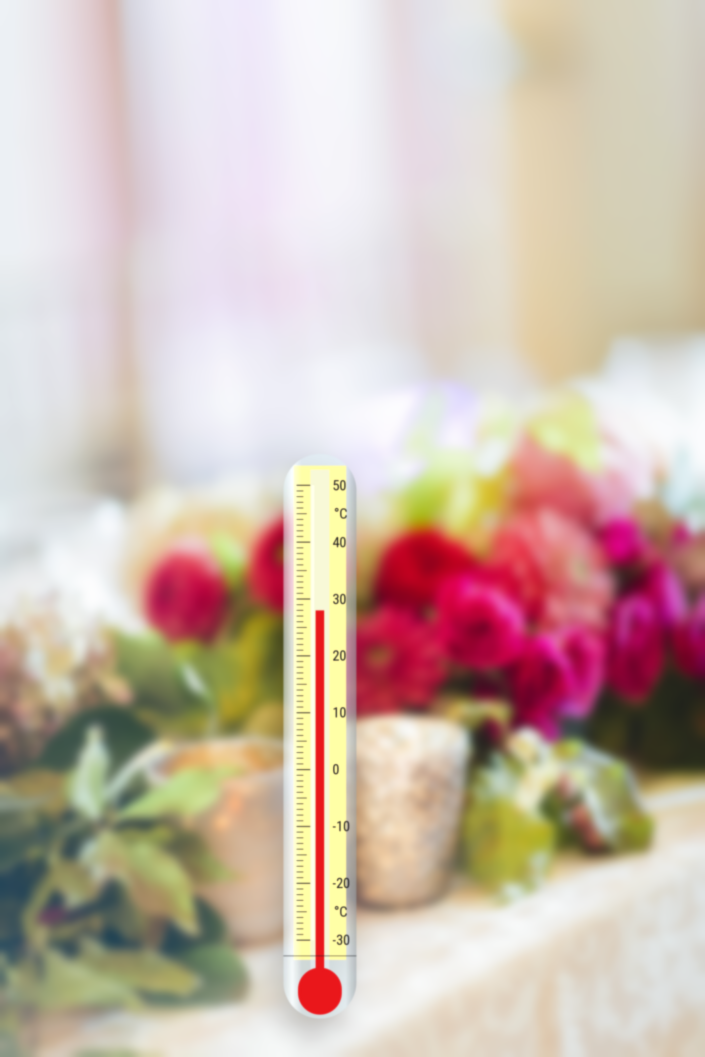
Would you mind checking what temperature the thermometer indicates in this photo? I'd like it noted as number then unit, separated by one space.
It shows 28 °C
